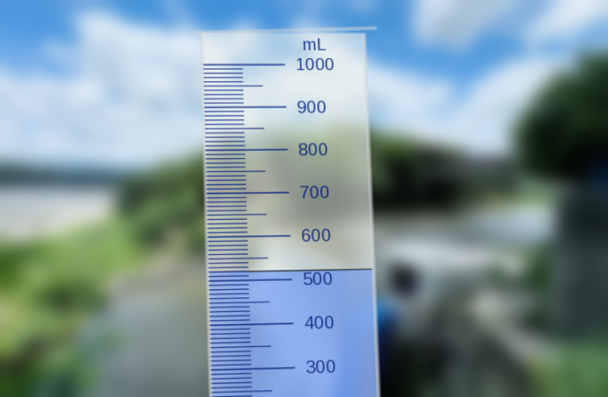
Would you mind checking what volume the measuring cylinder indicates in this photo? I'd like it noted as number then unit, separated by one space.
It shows 520 mL
